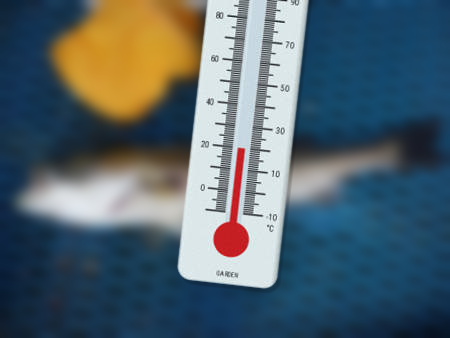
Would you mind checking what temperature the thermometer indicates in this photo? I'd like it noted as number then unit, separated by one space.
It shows 20 °C
